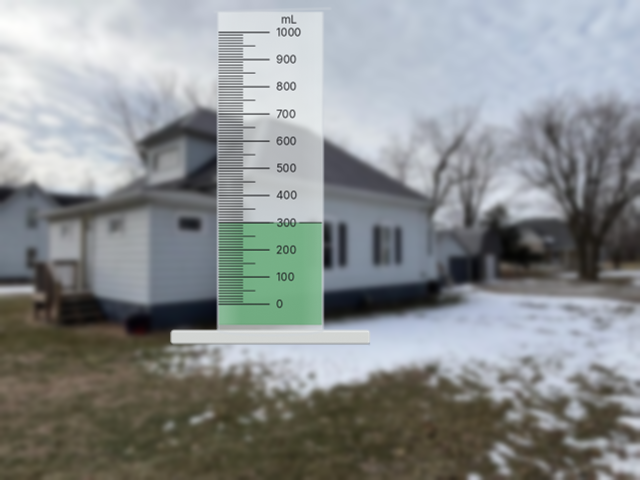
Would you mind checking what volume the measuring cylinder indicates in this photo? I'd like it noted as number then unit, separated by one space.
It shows 300 mL
